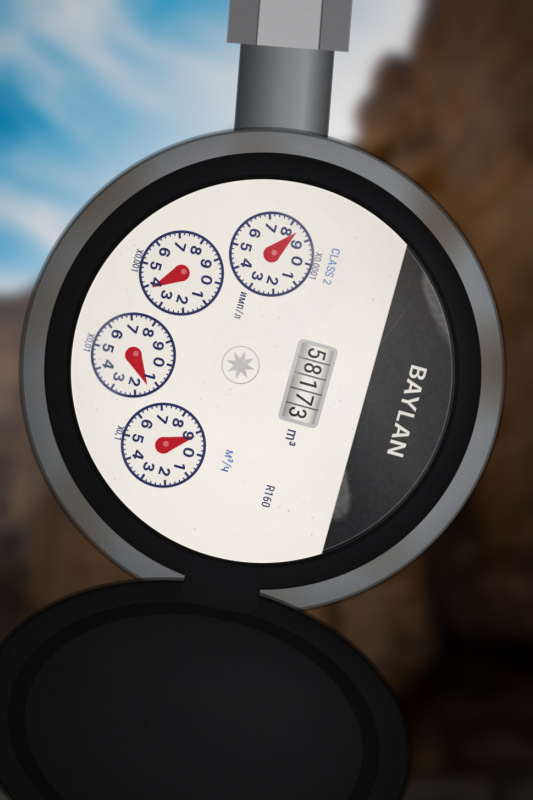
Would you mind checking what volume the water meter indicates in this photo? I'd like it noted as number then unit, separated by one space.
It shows 58172.9138 m³
